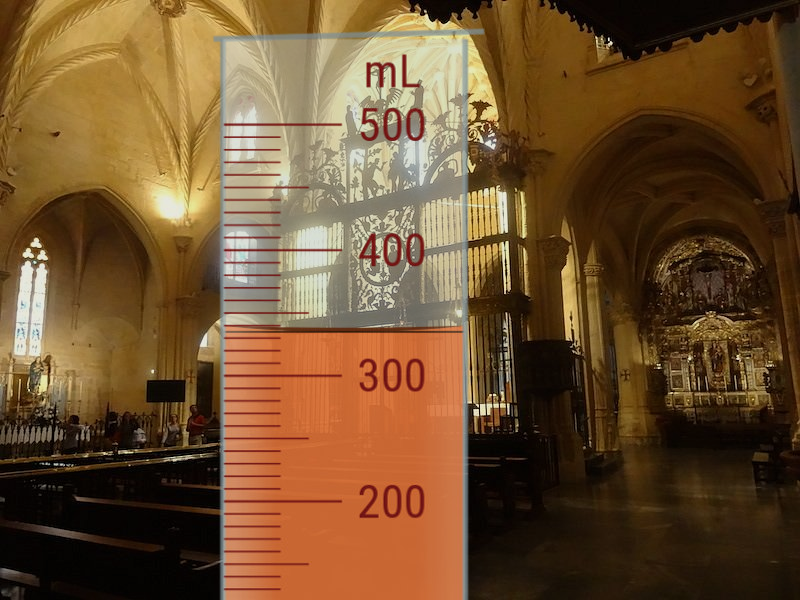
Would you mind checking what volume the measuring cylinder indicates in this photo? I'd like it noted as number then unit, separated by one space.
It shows 335 mL
